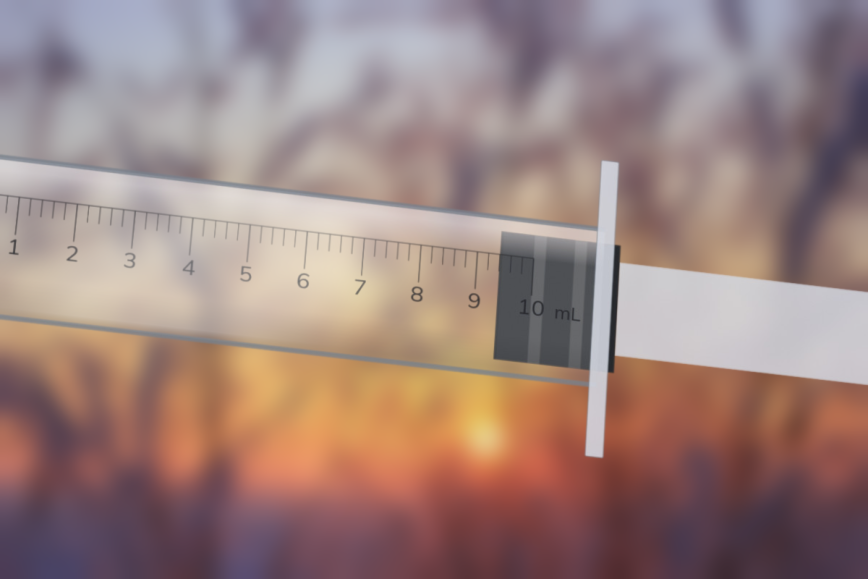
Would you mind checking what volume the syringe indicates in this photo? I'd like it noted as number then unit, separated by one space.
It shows 9.4 mL
